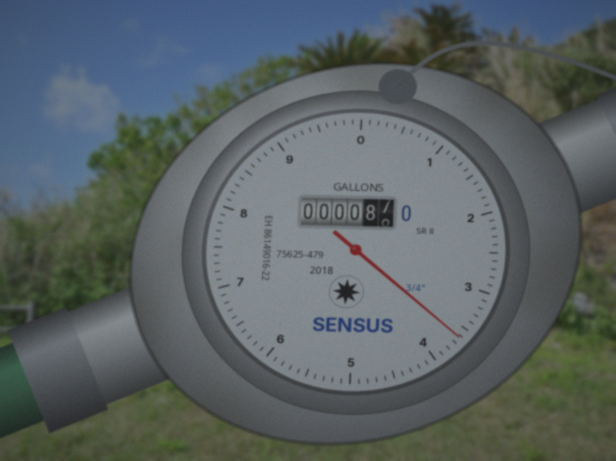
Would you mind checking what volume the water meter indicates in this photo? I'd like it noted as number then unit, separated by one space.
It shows 873.6 gal
